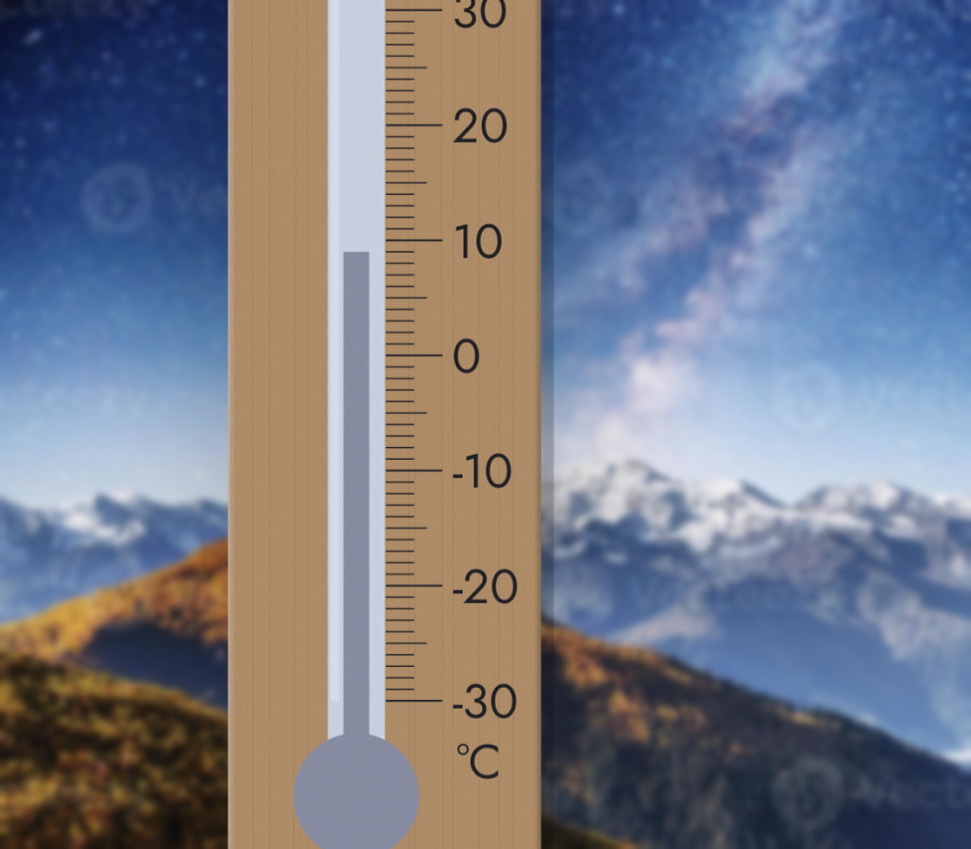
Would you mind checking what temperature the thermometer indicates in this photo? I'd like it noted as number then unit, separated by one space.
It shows 9 °C
